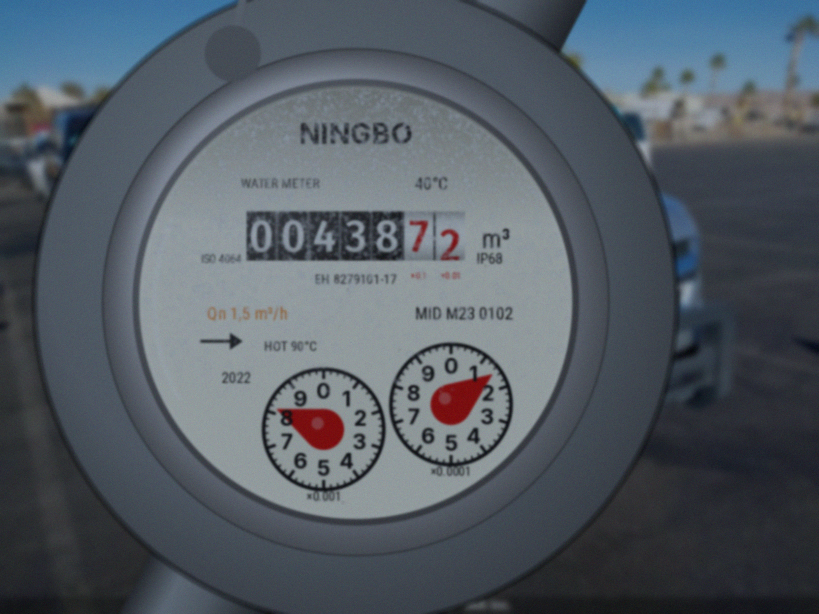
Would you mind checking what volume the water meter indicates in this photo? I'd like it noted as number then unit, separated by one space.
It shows 438.7181 m³
